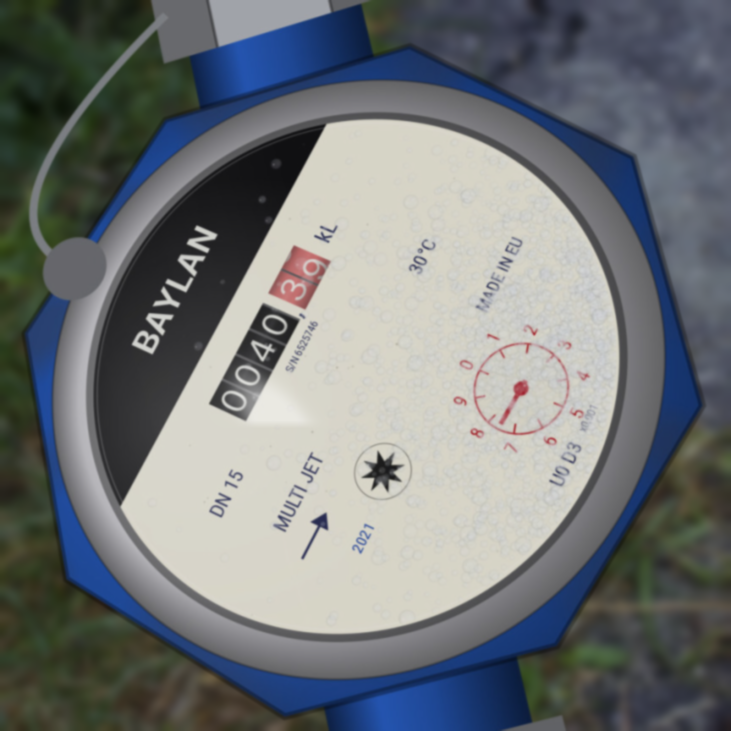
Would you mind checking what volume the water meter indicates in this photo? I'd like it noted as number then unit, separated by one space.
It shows 40.387 kL
